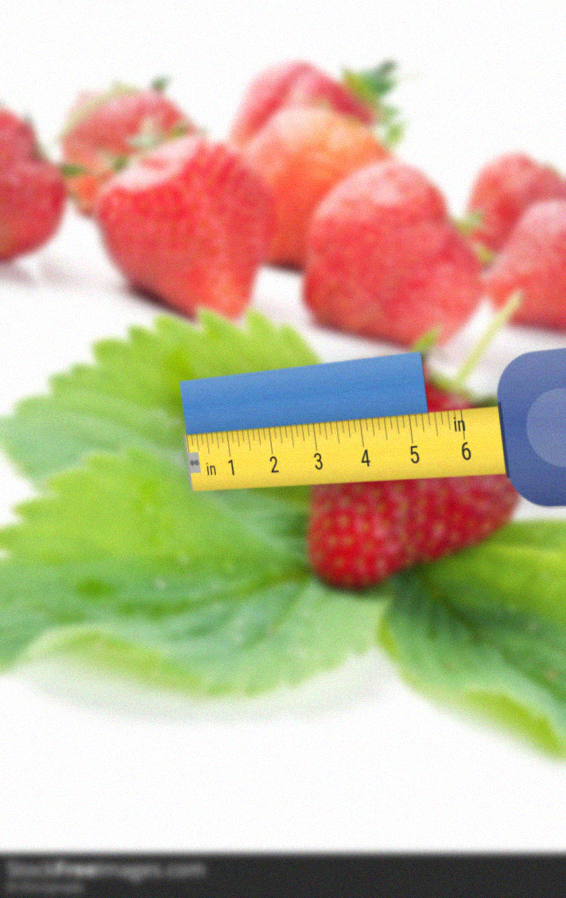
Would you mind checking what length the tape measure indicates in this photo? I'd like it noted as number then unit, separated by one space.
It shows 5.375 in
